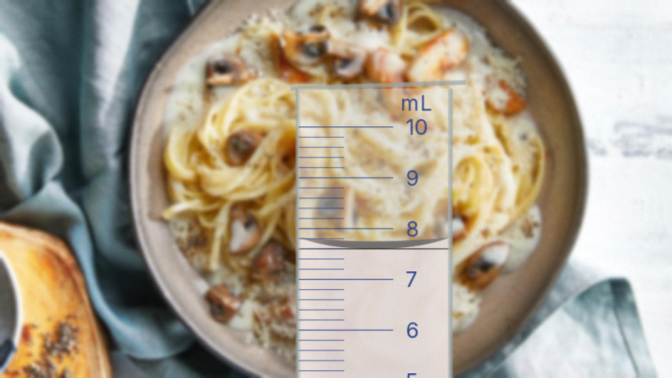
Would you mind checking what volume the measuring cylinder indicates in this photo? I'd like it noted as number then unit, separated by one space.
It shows 7.6 mL
